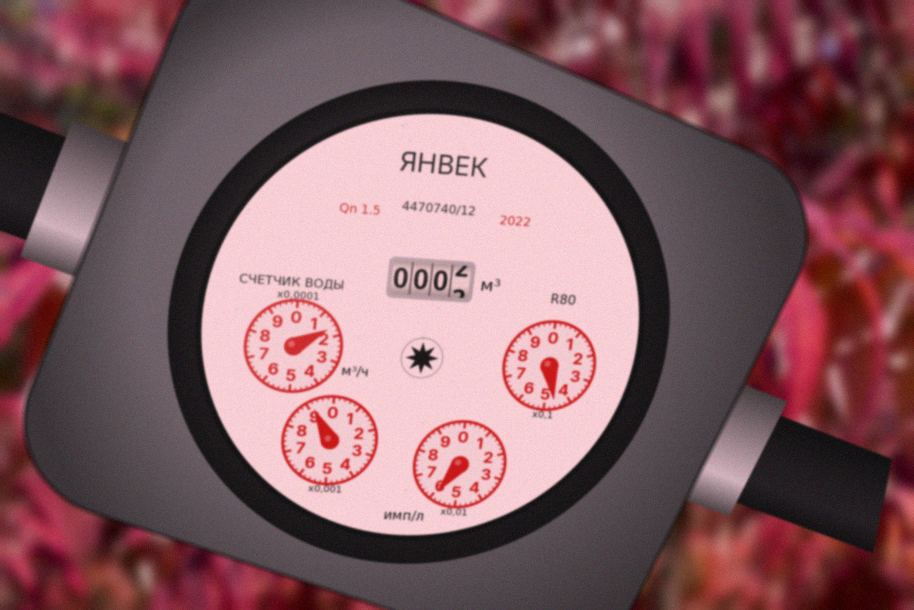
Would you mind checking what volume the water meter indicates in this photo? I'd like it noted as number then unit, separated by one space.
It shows 2.4591 m³
